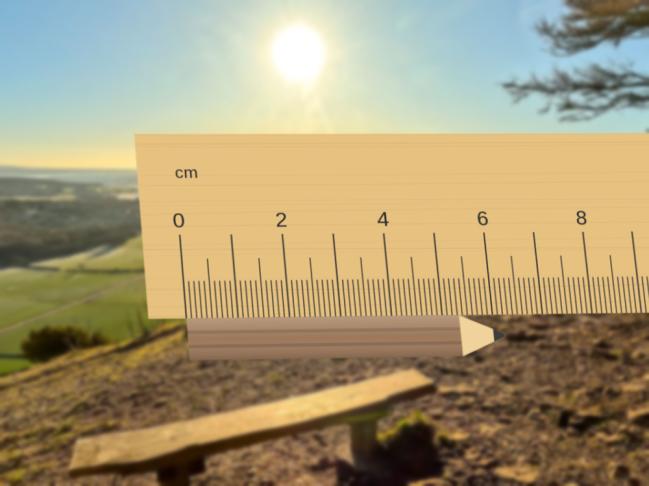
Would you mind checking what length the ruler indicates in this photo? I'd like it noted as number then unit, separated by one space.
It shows 6.2 cm
